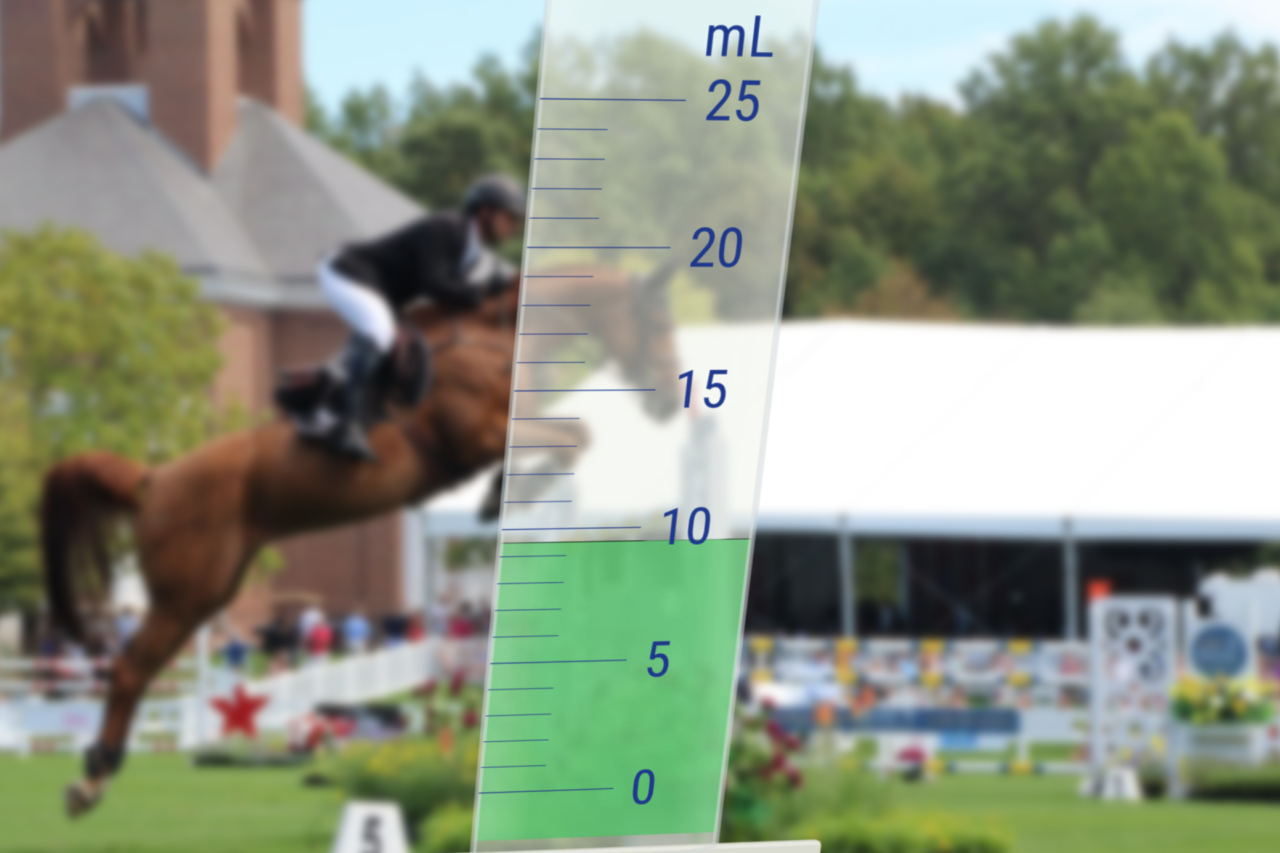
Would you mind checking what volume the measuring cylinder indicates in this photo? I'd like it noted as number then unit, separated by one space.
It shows 9.5 mL
